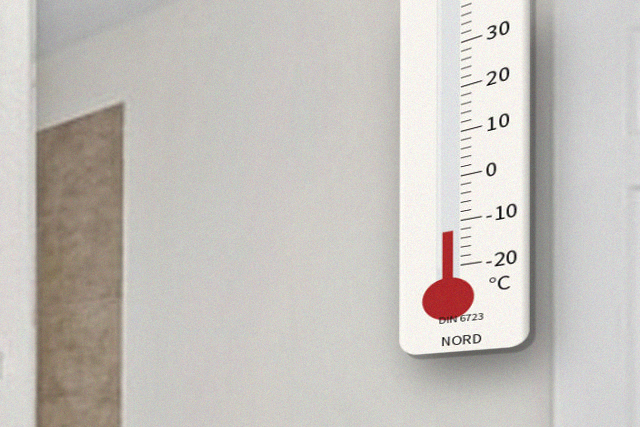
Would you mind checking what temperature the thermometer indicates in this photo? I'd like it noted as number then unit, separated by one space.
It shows -12 °C
